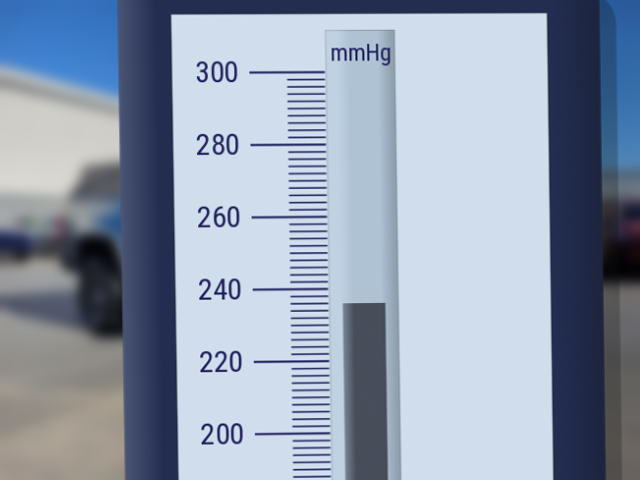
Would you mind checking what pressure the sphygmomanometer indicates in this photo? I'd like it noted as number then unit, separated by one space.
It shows 236 mmHg
